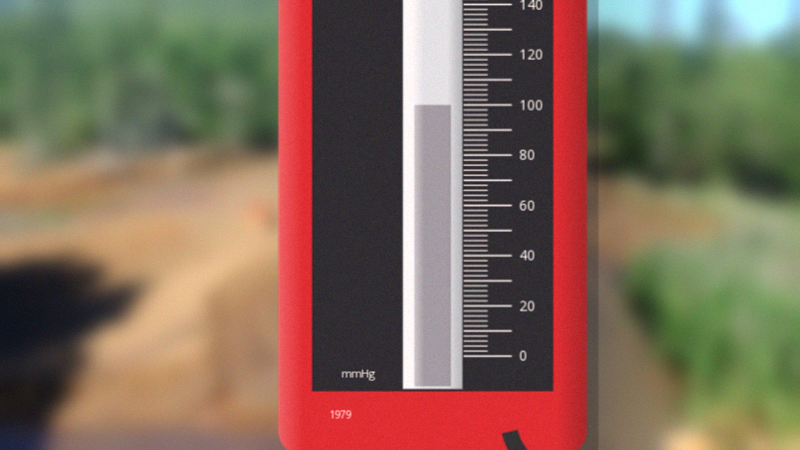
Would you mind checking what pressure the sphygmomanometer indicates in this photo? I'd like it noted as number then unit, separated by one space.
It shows 100 mmHg
